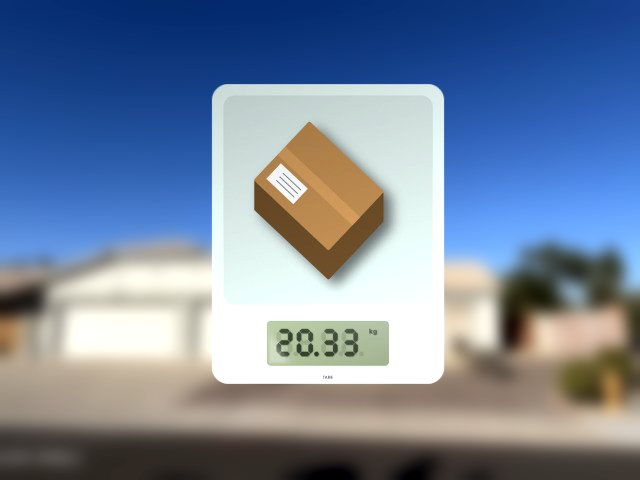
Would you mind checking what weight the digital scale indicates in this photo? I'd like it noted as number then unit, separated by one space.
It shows 20.33 kg
